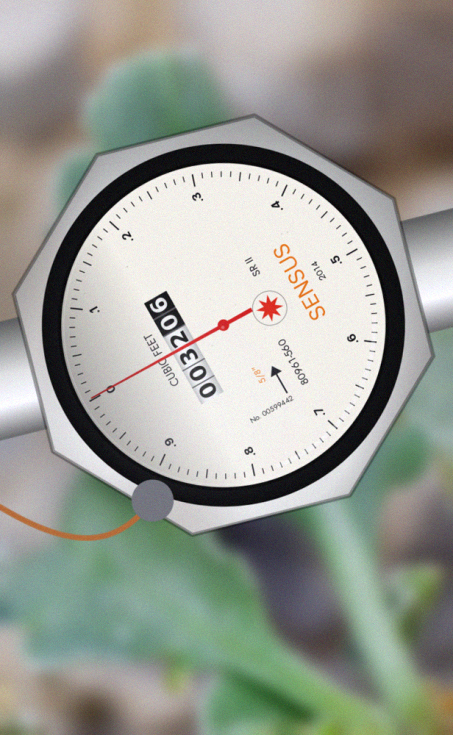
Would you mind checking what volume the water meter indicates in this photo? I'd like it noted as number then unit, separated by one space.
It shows 3206.00 ft³
